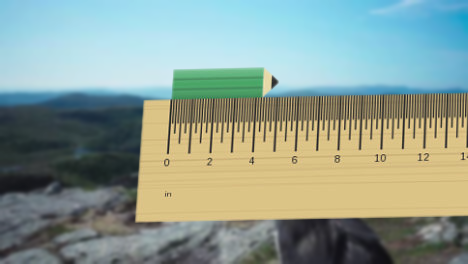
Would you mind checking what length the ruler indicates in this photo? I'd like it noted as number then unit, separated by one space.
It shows 5 in
